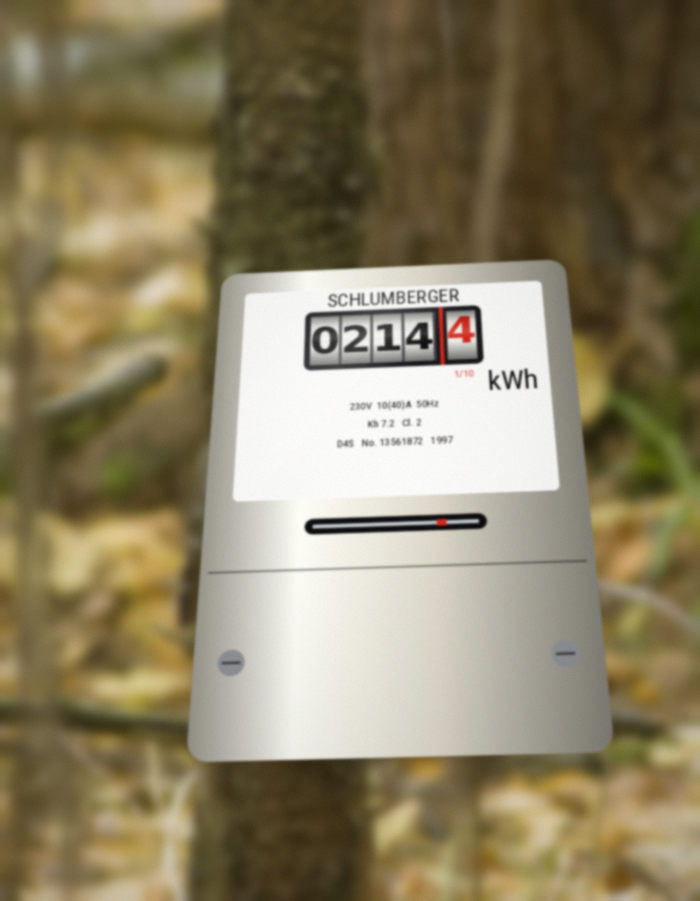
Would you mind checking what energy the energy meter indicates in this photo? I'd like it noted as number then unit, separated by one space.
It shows 214.4 kWh
